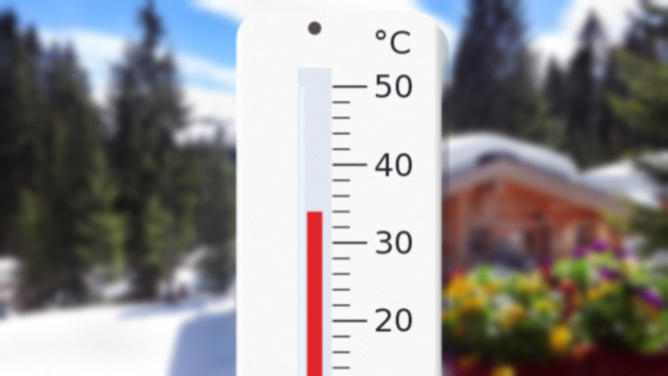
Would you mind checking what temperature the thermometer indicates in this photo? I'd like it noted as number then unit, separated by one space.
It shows 34 °C
